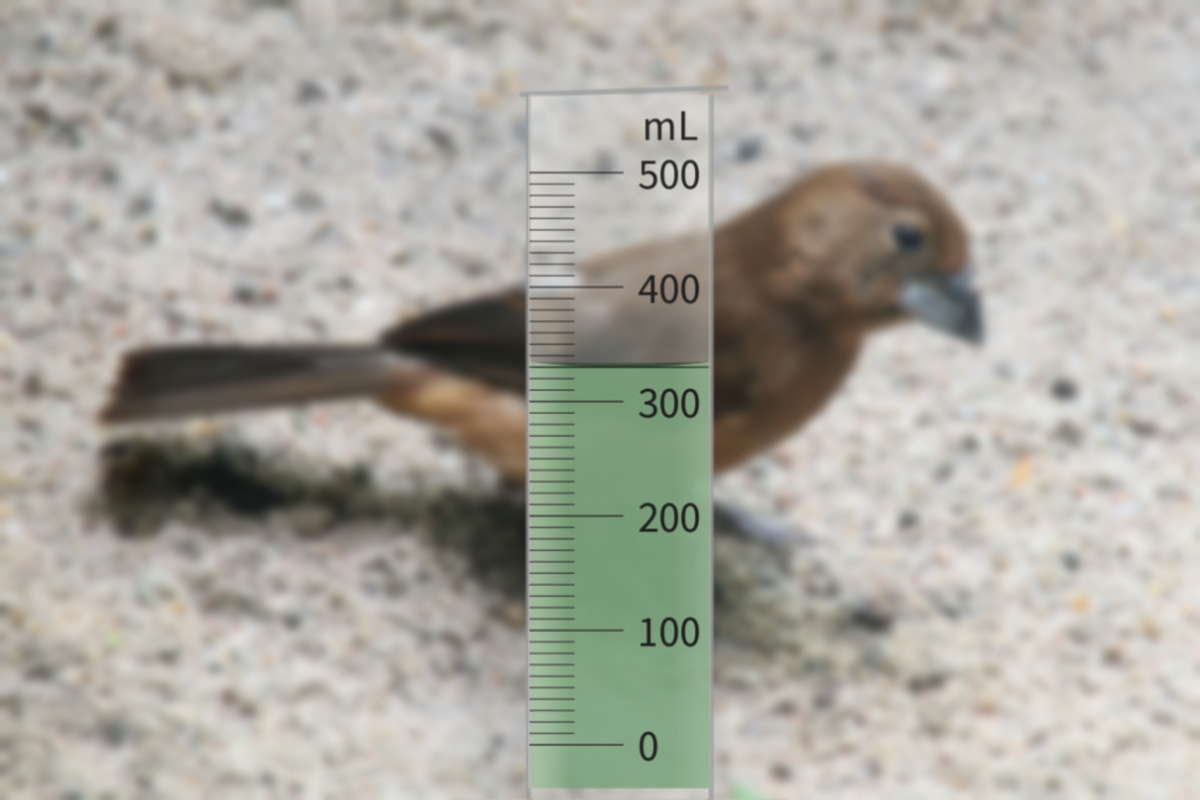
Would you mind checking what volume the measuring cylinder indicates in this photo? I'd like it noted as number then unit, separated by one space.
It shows 330 mL
